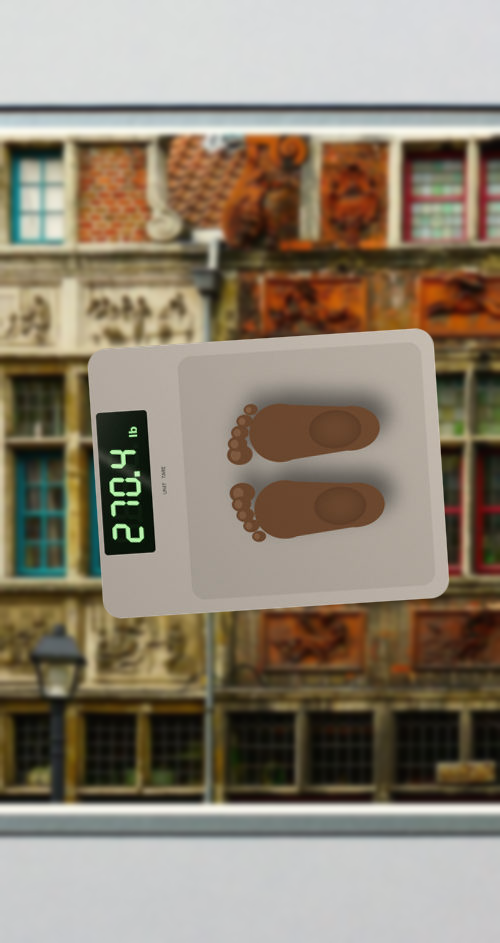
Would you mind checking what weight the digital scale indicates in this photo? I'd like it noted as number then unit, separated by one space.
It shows 270.4 lb
